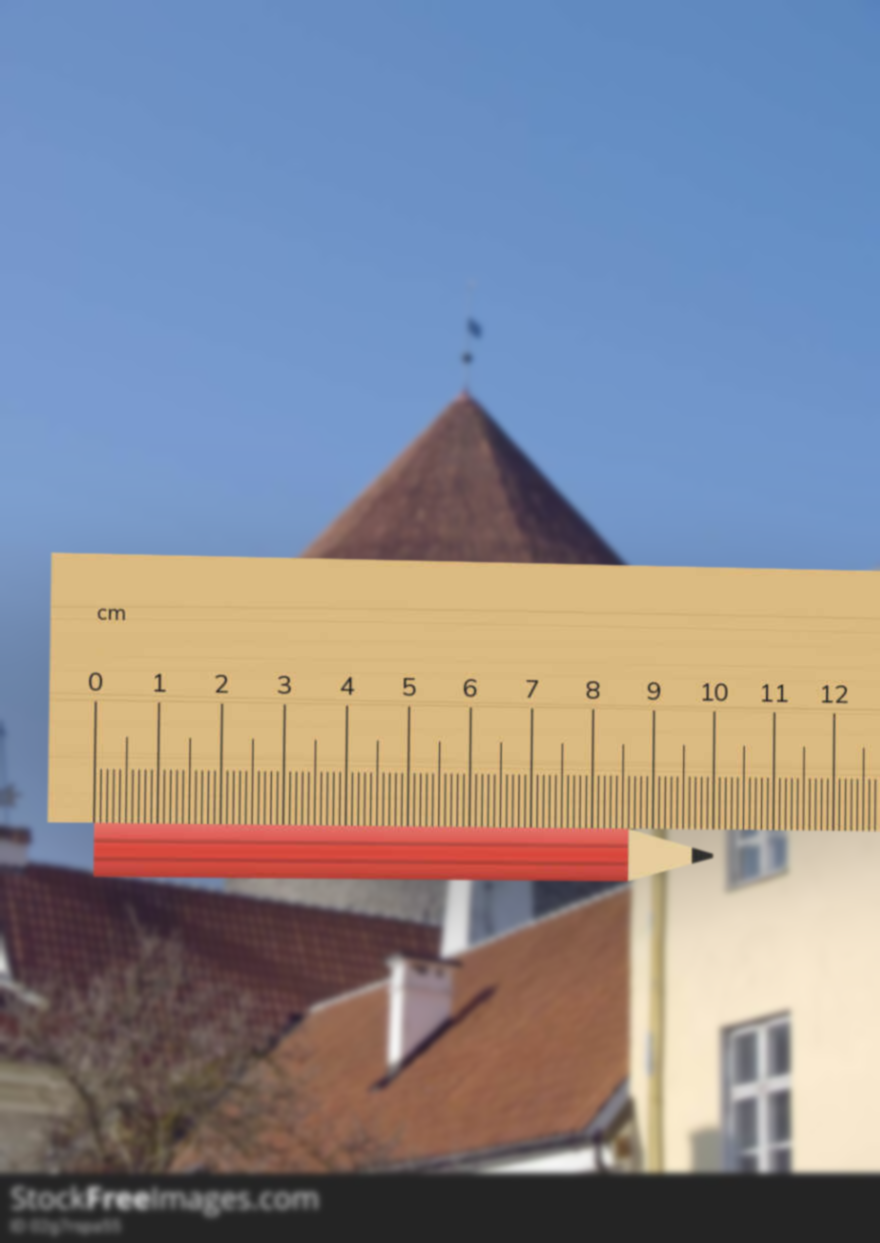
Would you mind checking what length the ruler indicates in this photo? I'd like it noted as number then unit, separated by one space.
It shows 10 cm
